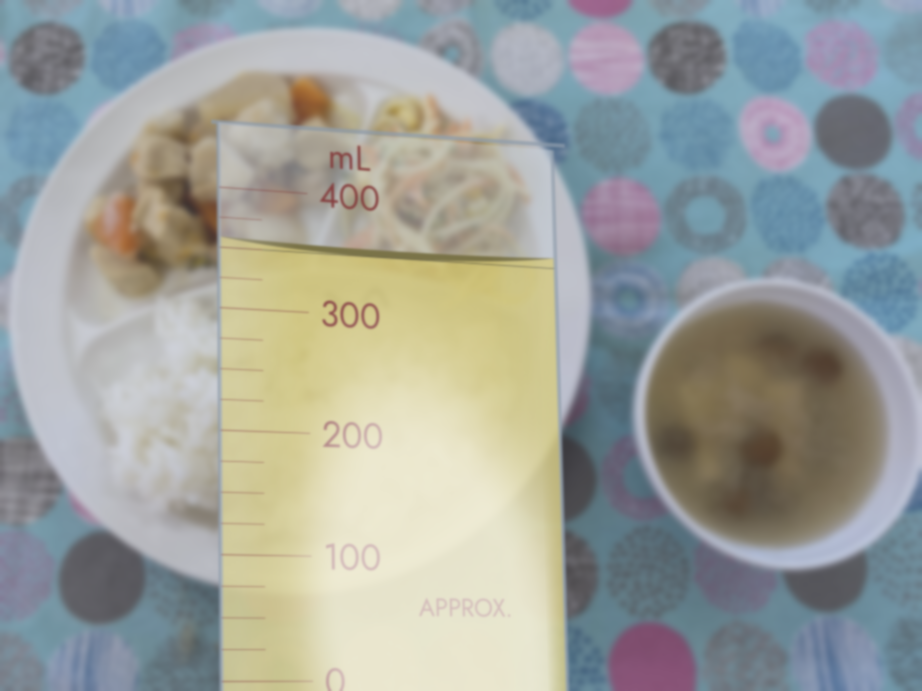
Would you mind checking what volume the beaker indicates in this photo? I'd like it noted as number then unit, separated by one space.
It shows 350 mL
